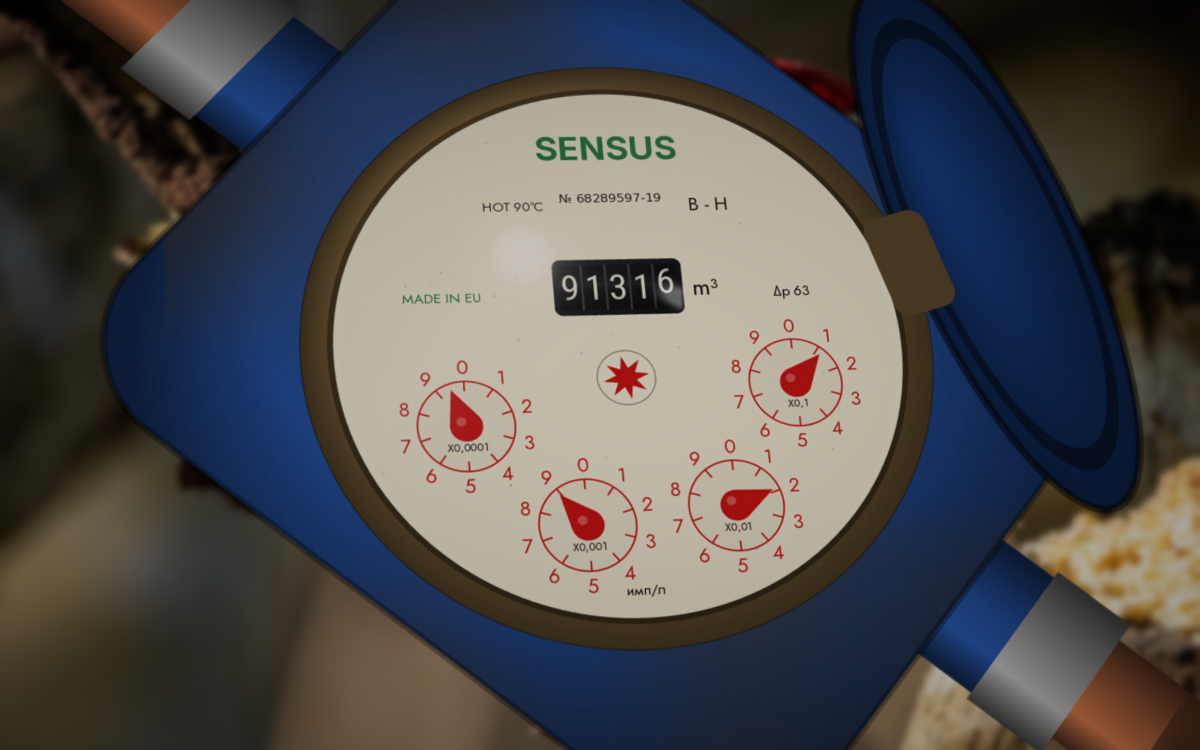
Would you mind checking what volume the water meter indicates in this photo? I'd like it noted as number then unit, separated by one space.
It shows 91316.1189 m³
